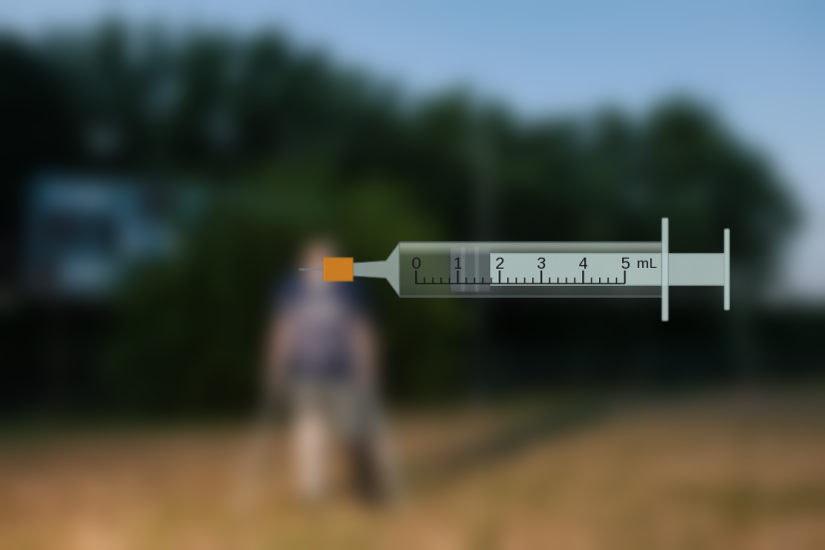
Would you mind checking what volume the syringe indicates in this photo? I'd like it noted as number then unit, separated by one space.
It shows 0.8 mL
